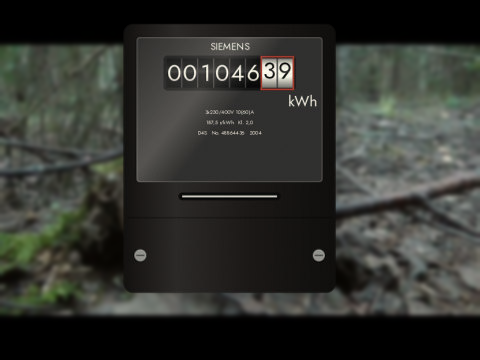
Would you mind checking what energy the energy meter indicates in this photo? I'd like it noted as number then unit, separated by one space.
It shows 1046.39 kWh
